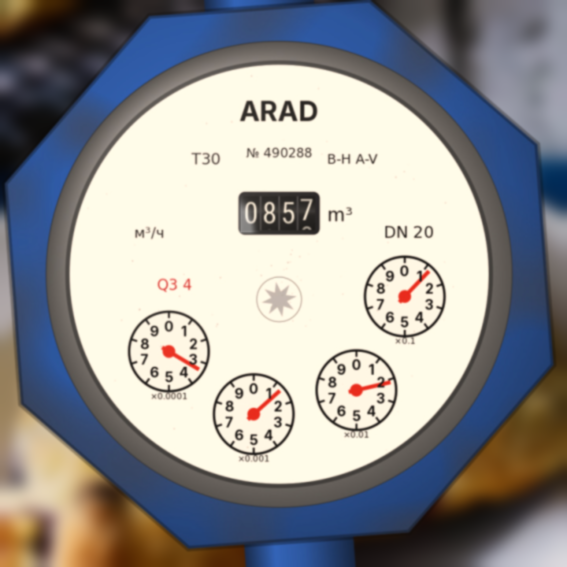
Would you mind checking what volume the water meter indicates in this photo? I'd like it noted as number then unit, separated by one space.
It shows 857.1213 m³
